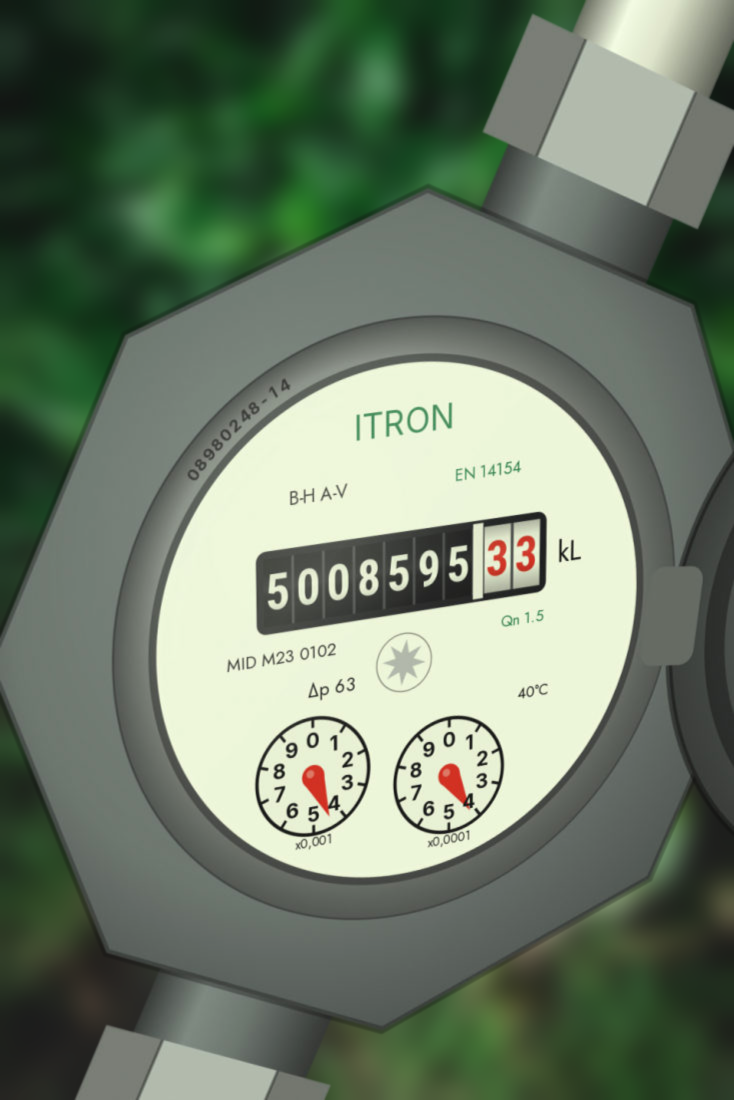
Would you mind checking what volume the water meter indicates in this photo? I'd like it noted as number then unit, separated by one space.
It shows 5008595.3344 kL
